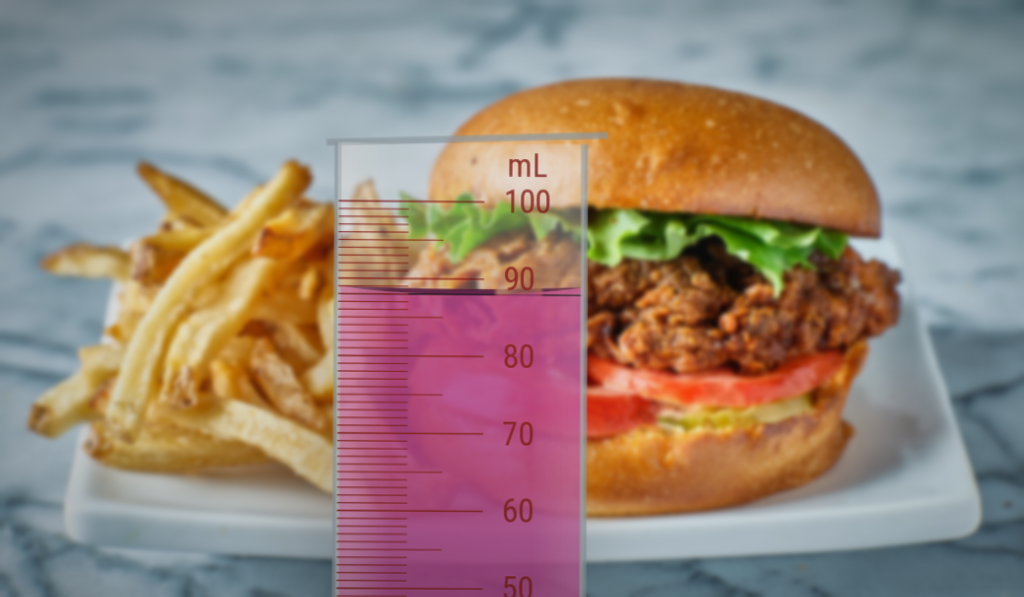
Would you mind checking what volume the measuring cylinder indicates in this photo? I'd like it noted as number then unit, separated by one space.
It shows 88 mL
